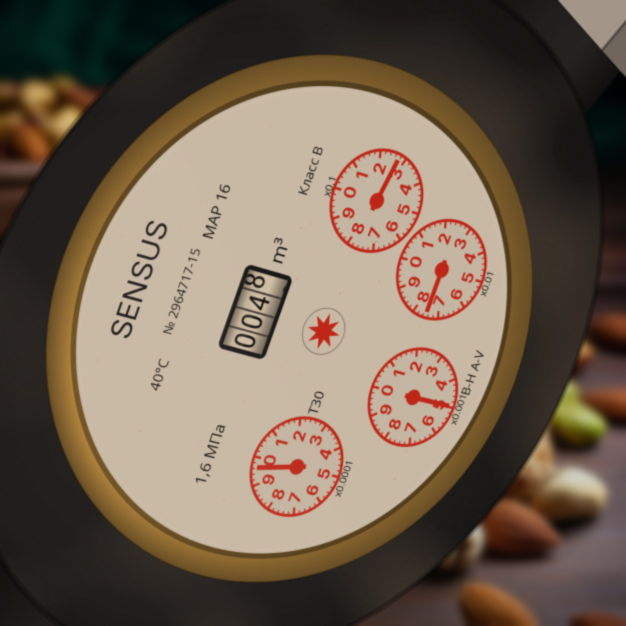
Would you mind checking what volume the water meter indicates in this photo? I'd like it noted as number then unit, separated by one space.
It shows 48.2749 m³
